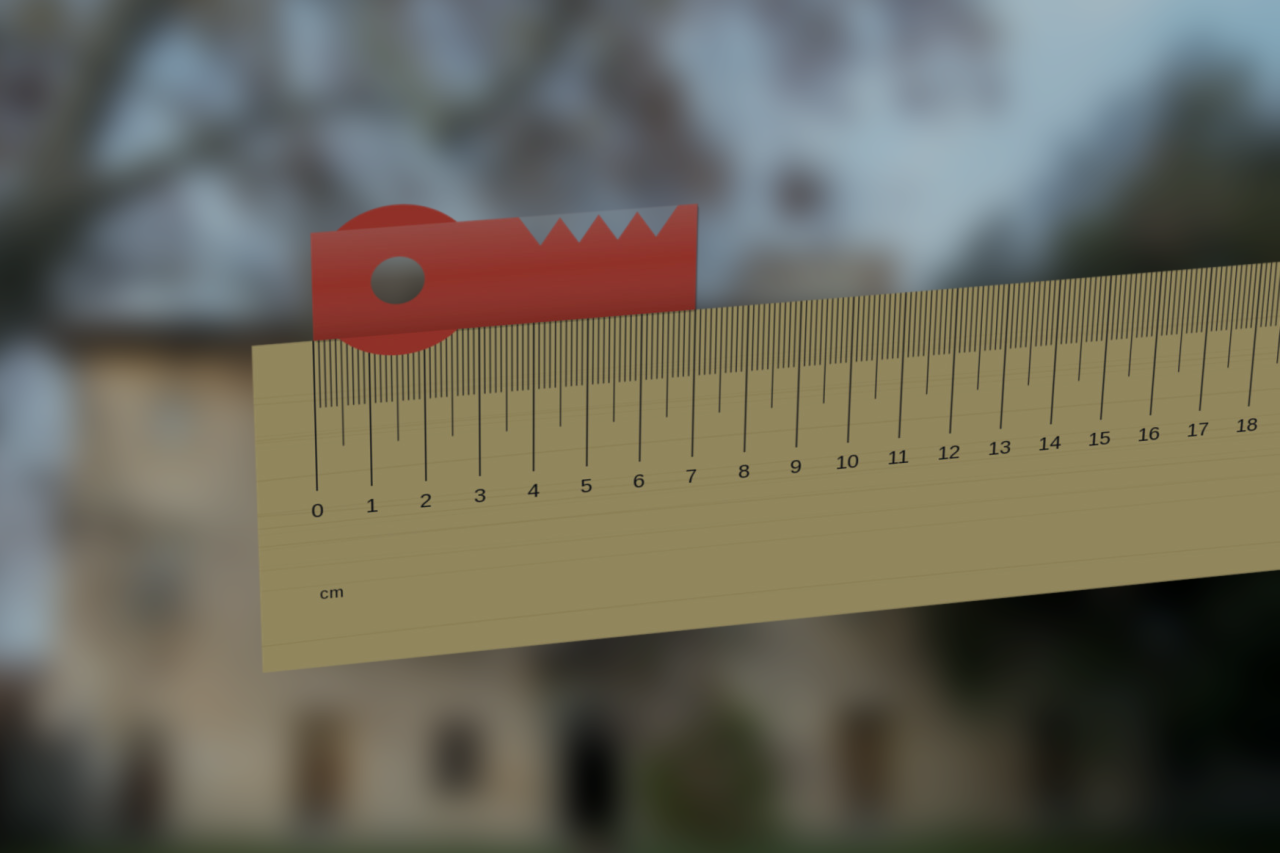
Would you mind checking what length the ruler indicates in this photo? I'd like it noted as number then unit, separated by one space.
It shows 7 cm
